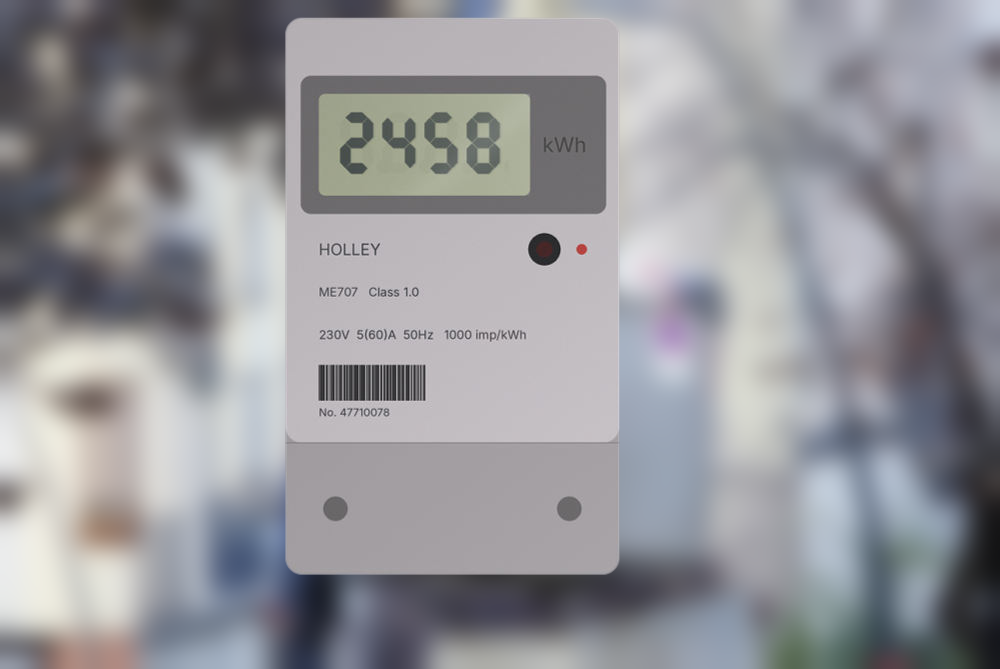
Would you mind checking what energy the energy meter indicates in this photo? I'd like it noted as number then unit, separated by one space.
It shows 2458 kWh
